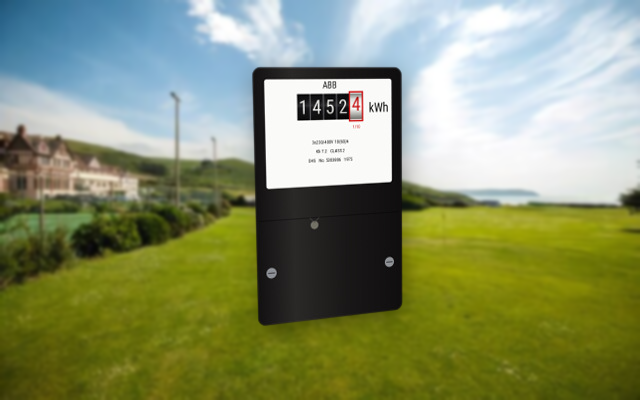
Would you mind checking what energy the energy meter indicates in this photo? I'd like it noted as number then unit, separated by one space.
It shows 1452.4 kWh
